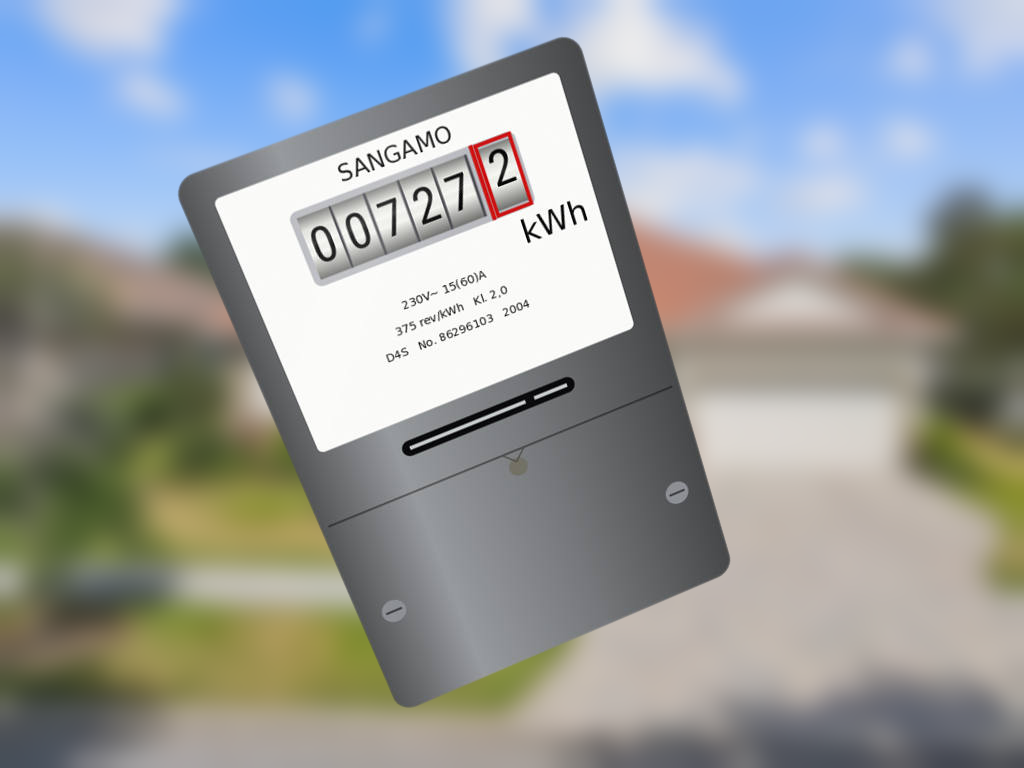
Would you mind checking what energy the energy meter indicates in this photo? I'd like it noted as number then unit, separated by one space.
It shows 727.2 kWh
